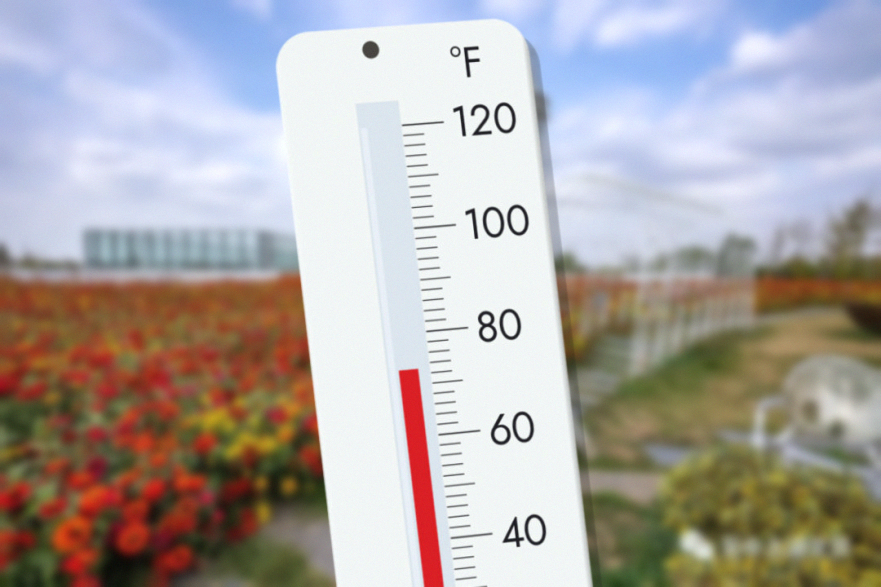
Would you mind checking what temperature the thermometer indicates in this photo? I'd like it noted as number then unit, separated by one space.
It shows 73 °F
